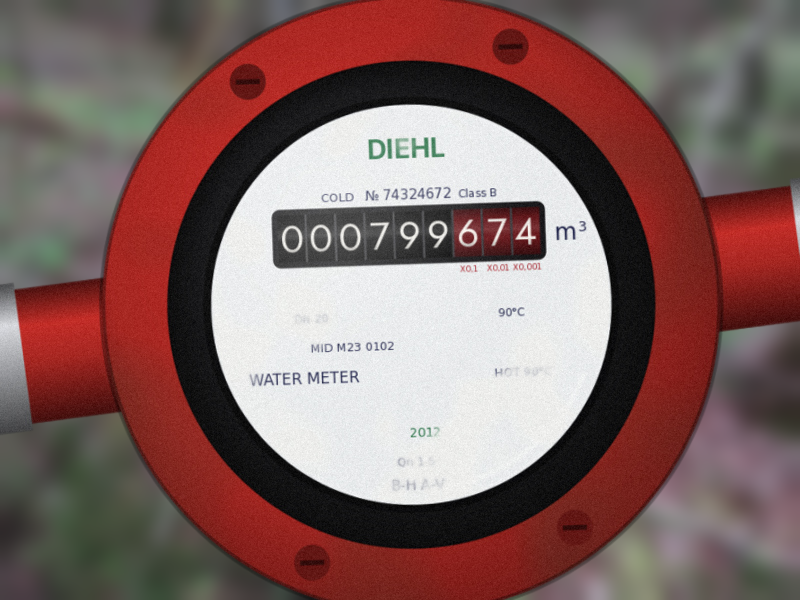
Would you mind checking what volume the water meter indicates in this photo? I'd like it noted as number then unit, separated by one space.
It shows 799.674 m³
